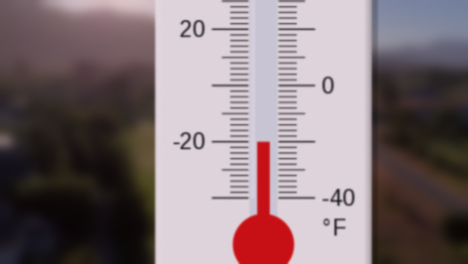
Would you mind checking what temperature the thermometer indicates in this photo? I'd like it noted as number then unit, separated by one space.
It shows -20 °F
